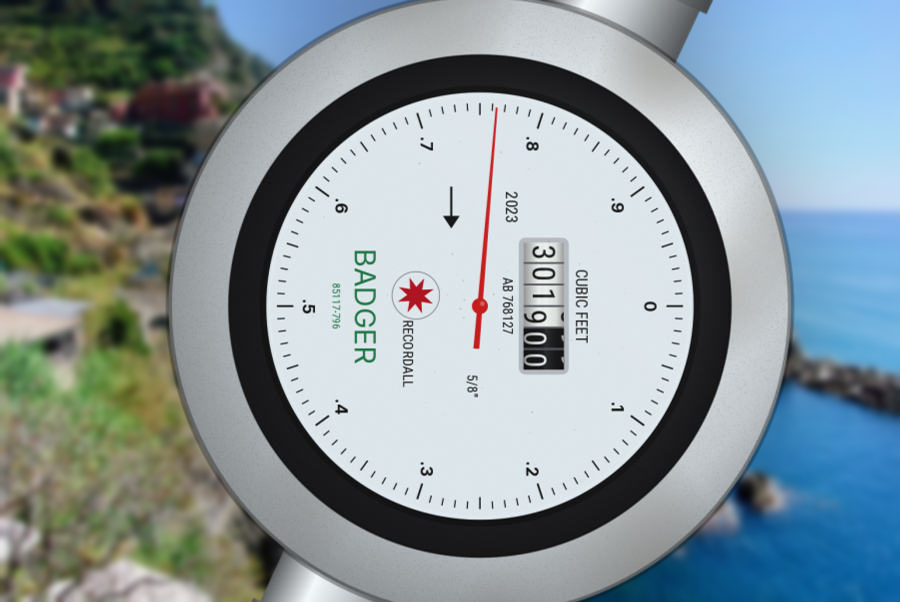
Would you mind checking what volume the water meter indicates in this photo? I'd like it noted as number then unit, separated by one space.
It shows 301899.76 ft³
